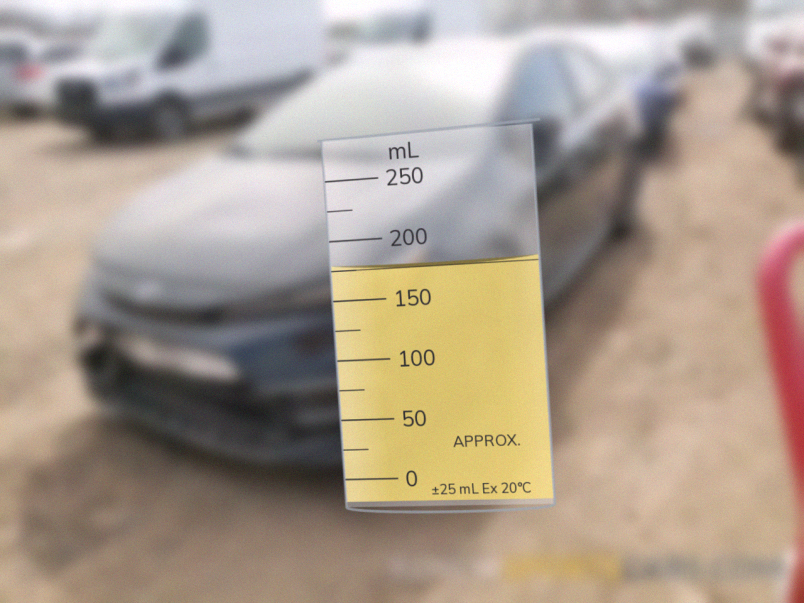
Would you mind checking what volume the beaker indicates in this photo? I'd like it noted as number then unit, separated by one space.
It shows 175 mL
